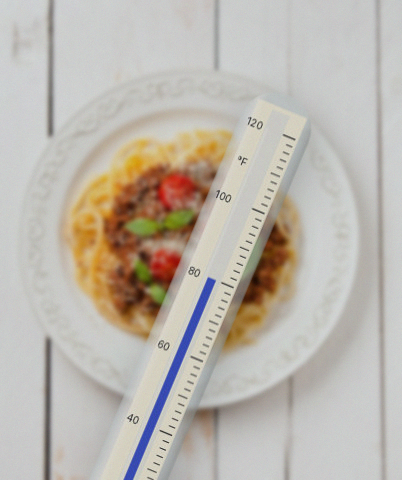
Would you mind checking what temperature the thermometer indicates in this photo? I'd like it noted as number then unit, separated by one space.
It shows 80 °F
